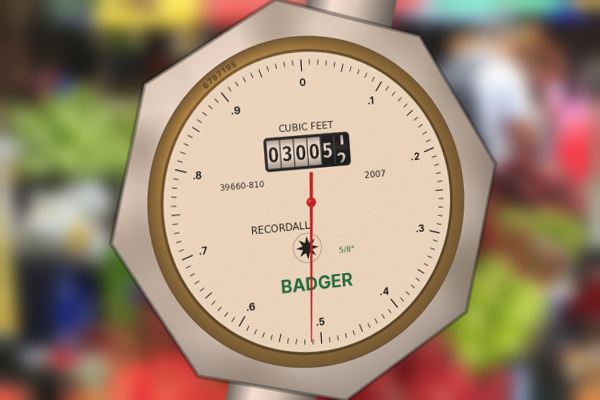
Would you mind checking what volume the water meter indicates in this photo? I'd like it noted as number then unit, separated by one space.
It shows 30051.51 ft³
